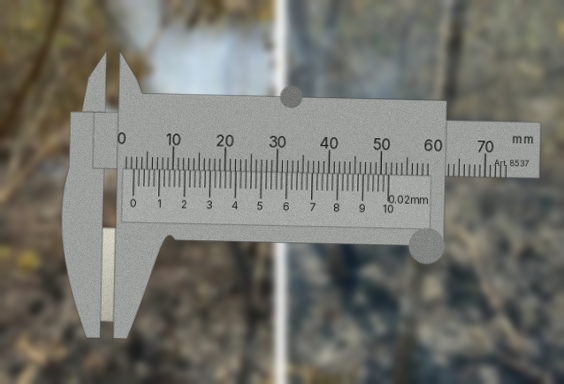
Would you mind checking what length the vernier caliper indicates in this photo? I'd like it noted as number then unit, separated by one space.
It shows 2.5 mm
